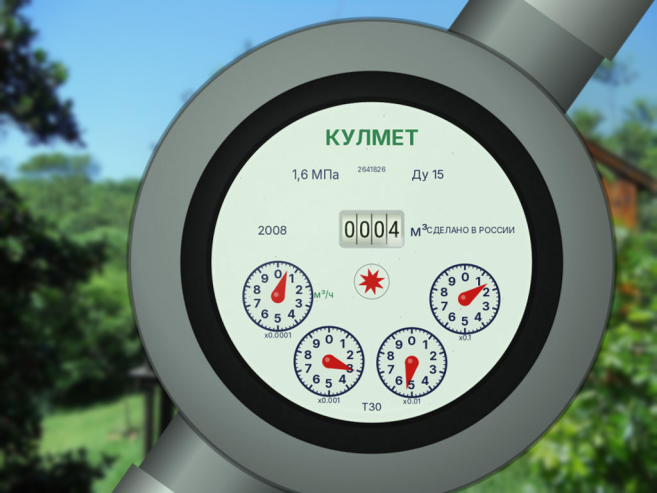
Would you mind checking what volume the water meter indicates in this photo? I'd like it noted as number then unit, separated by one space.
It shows 4.1530 m³
